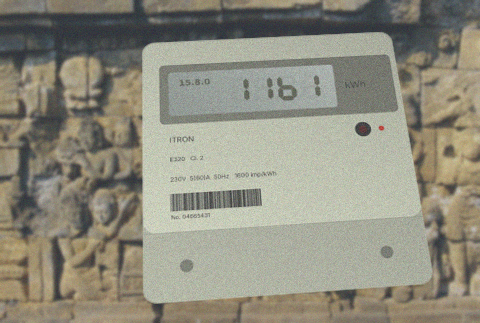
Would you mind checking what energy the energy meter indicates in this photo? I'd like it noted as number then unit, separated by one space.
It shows 1161 kWh
